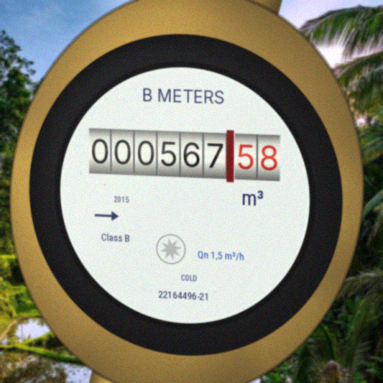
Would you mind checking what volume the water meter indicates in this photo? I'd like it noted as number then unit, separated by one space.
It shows 567.58 m³
